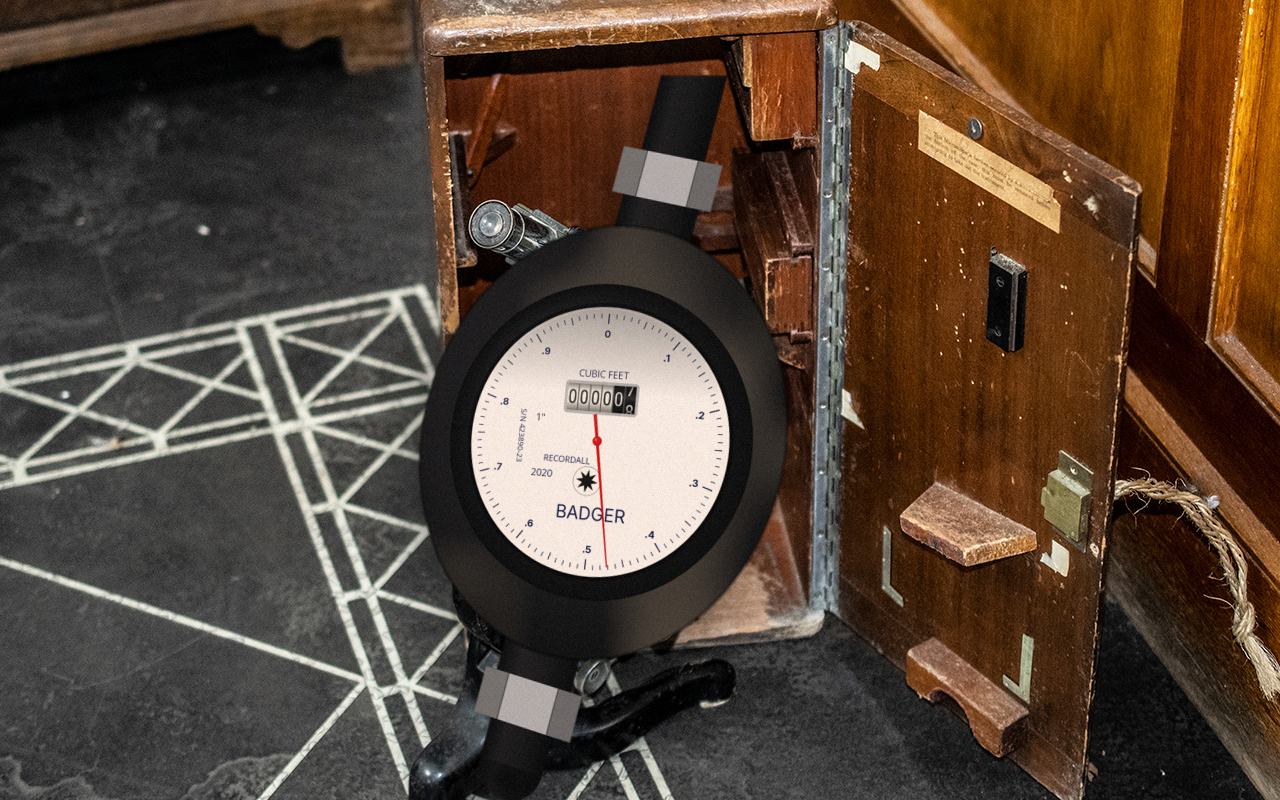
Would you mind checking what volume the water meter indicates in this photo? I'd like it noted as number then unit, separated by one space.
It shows 7.47 ft³
